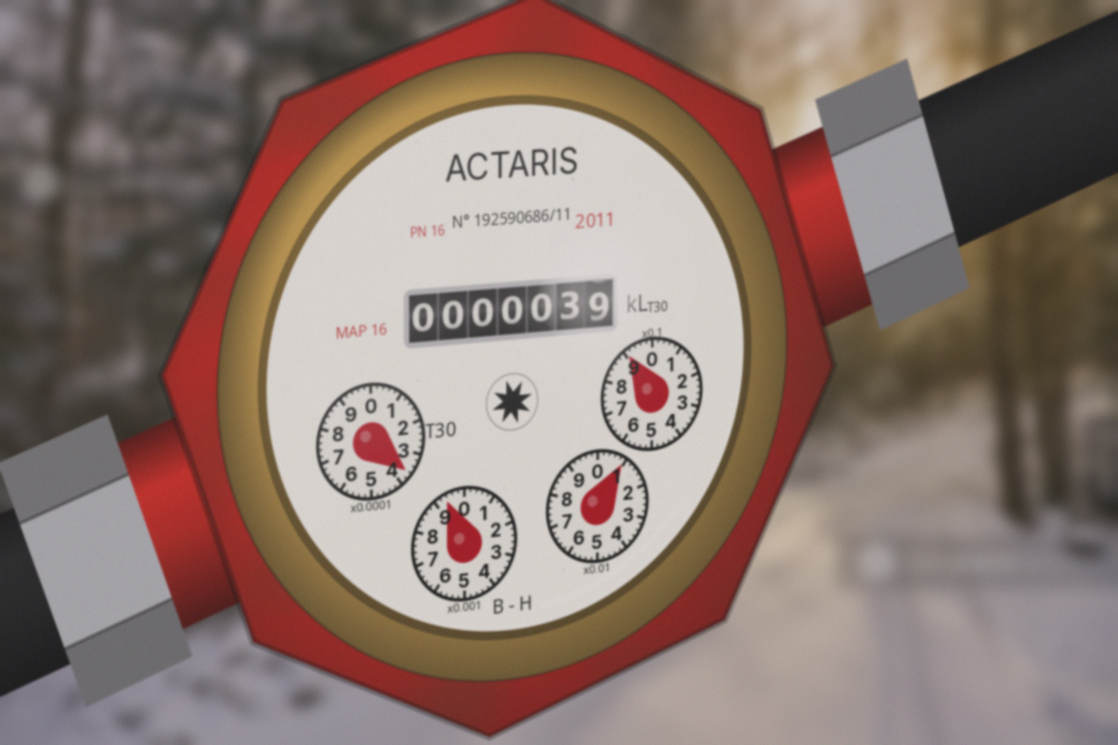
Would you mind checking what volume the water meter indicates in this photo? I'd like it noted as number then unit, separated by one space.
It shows 38.9093 kL
